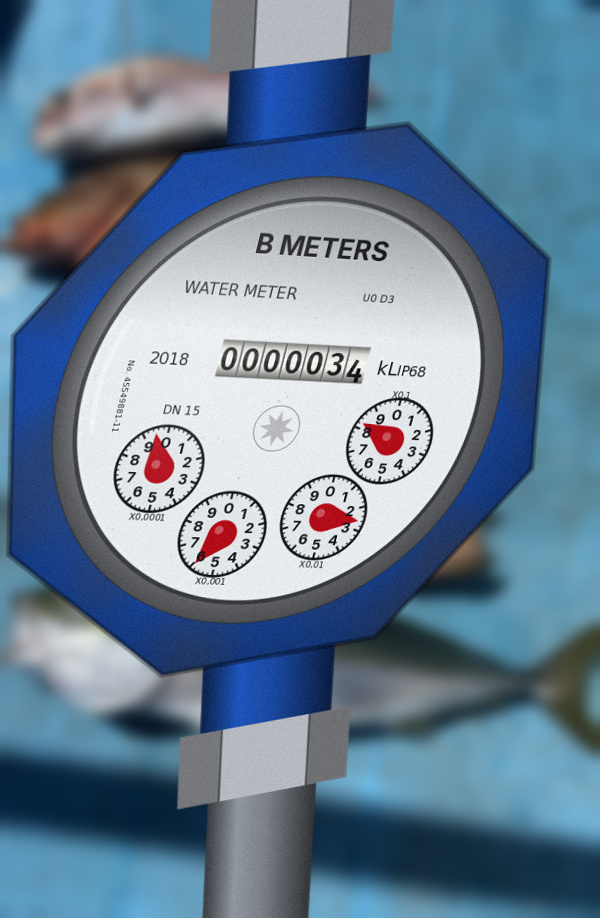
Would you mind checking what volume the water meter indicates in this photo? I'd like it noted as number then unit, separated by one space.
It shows 33.8259 kL
